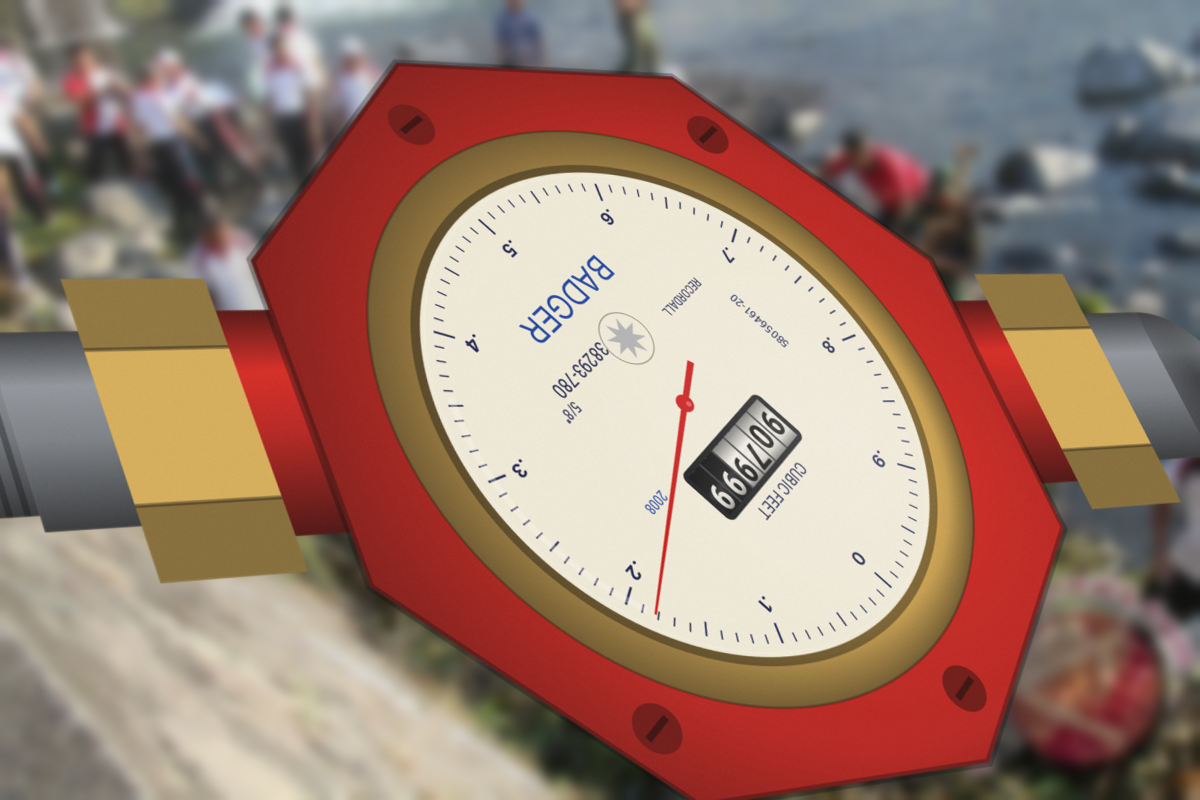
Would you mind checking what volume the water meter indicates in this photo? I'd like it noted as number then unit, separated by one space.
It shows 907999.18 ft³
